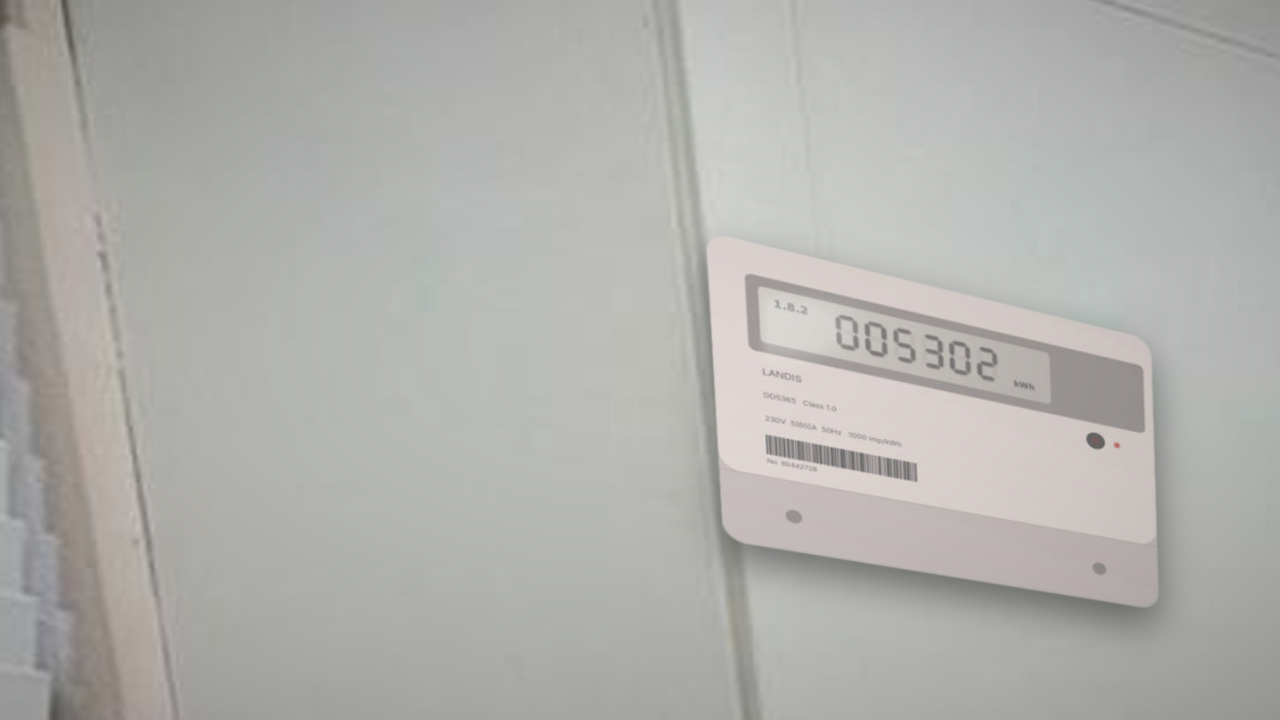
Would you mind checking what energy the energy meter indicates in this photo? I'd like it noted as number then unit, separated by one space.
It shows 5302 kWh
